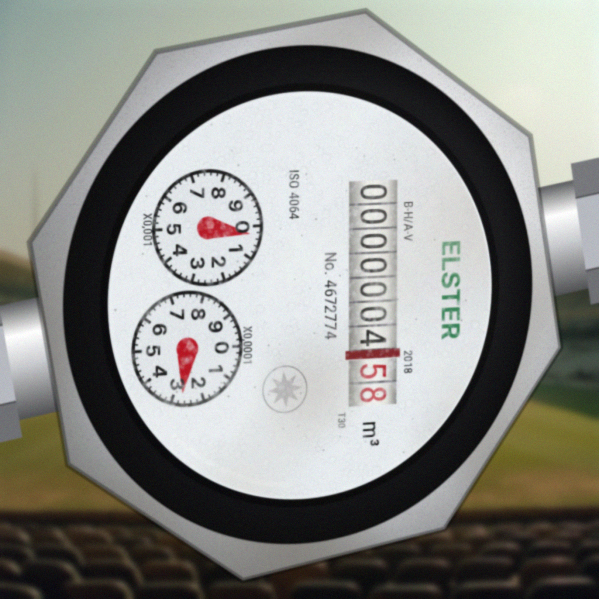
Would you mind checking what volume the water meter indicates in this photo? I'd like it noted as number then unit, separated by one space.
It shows 4.5802 m³
